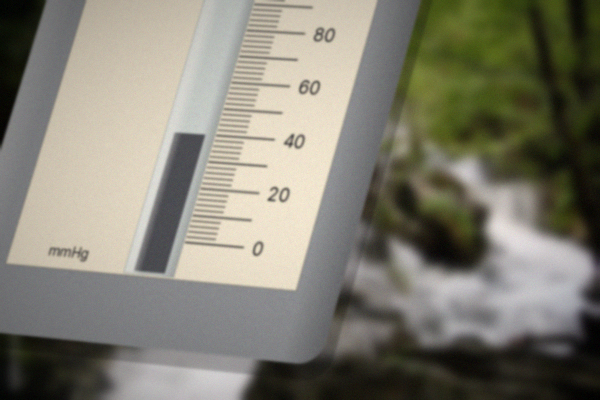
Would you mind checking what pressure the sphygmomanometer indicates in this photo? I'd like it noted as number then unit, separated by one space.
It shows 40 mmHg
